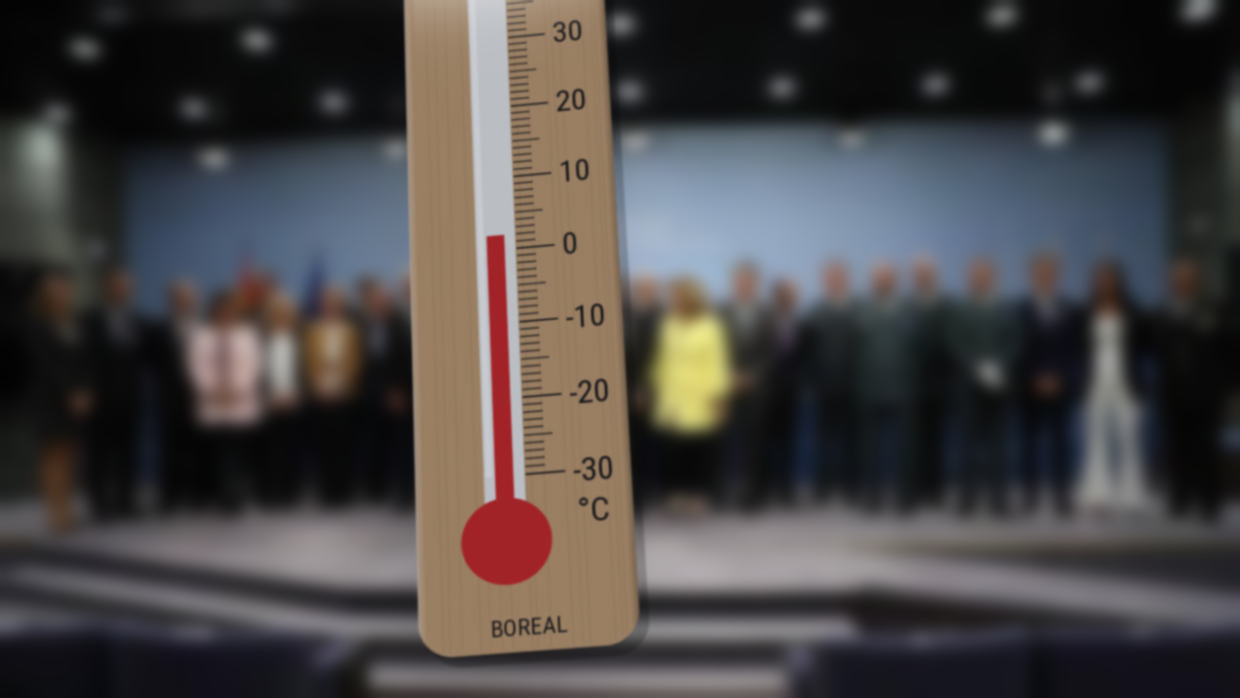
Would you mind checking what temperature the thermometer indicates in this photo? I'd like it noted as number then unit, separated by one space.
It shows 2 °C
